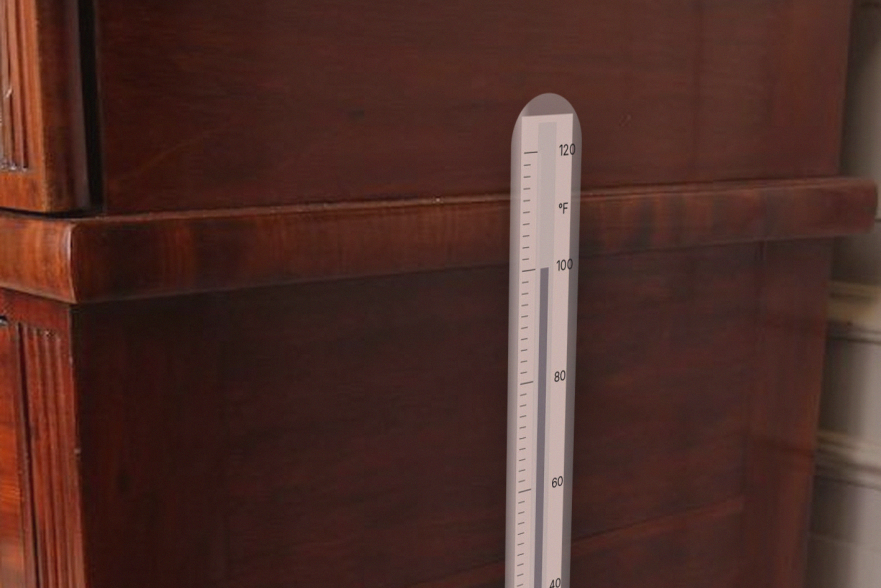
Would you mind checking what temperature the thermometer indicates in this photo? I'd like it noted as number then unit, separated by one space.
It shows 100 °F
